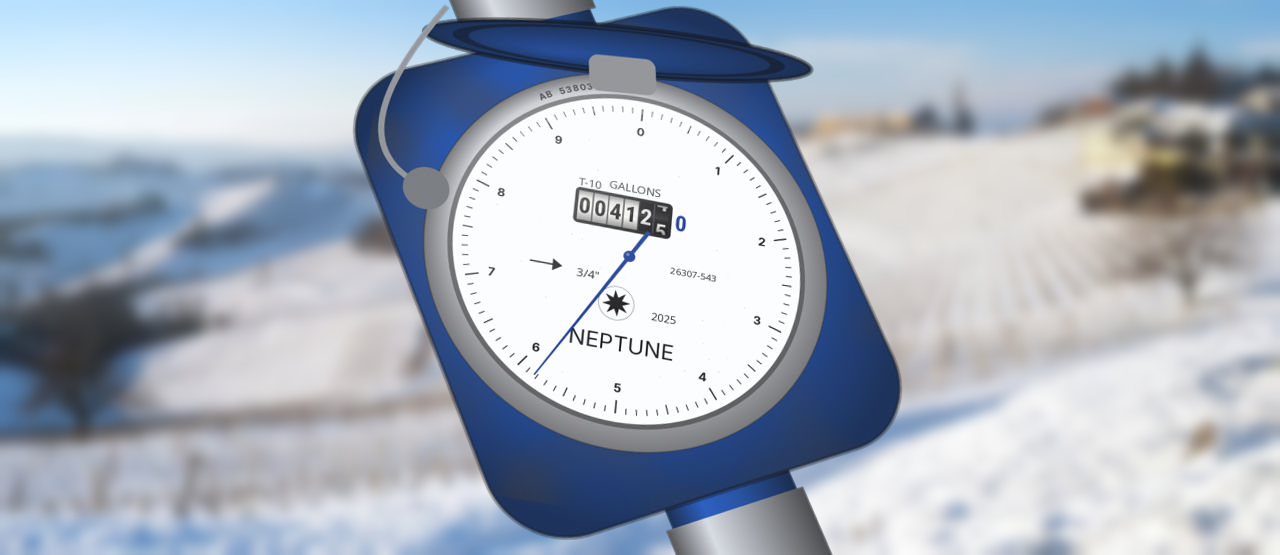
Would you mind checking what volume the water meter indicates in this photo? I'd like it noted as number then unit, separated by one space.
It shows 41245.8 gal
